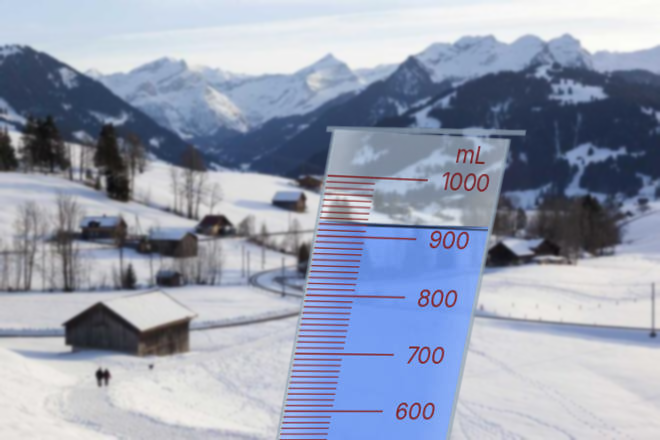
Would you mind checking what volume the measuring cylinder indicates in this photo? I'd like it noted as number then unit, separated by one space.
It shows 920 mL
